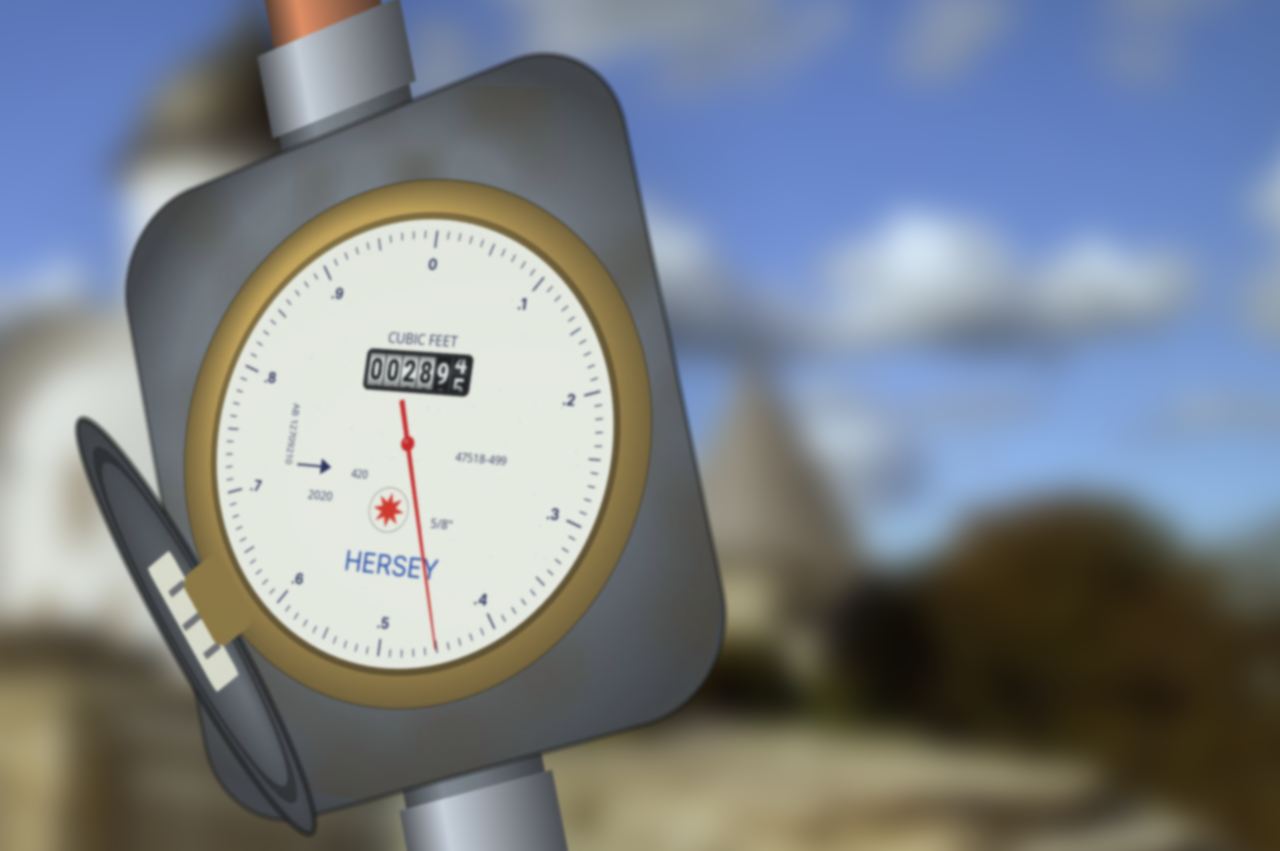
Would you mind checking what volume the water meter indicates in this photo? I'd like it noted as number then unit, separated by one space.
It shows 2894.45 ft³
